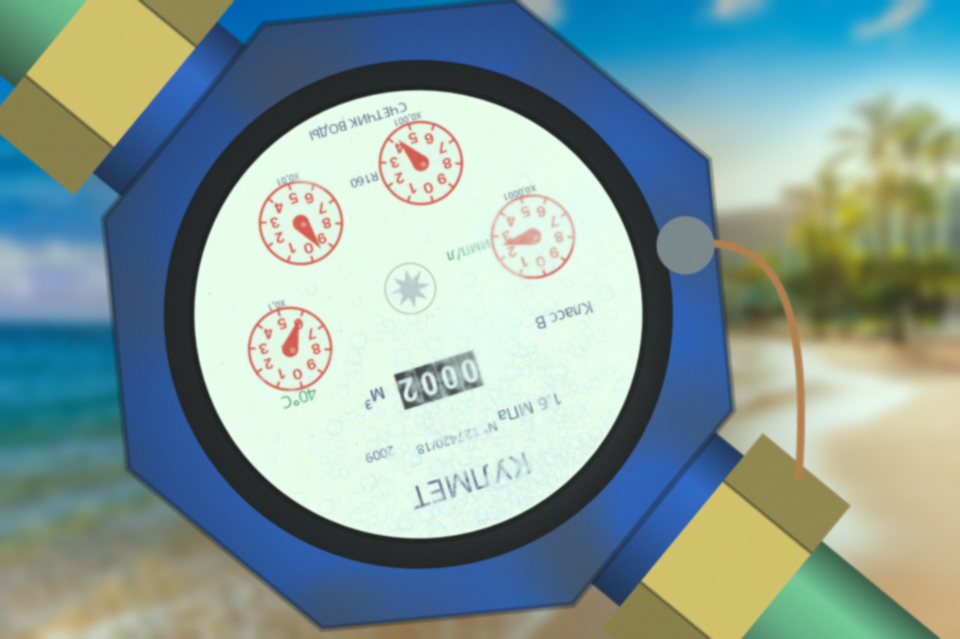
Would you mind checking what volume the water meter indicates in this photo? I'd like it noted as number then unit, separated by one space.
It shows 2.5942 m³
